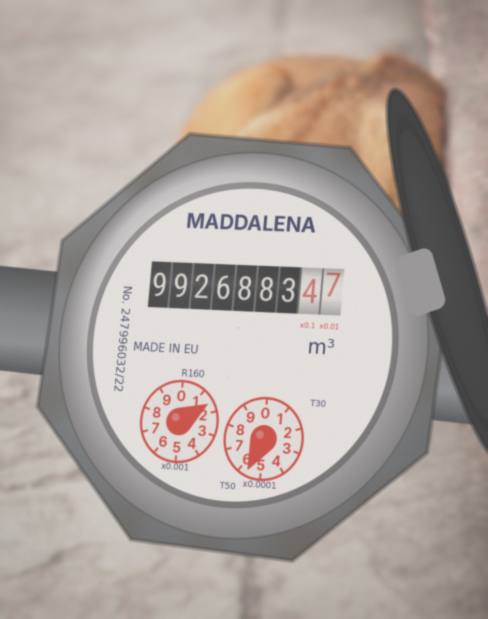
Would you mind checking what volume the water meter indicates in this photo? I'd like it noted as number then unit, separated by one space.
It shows 9926883.4715 m³
